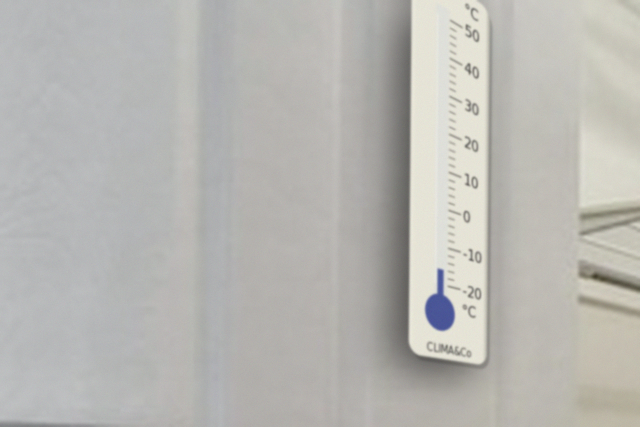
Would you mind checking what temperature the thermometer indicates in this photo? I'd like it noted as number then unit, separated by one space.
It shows -16 °C
